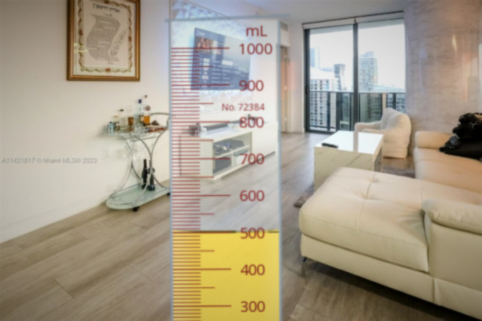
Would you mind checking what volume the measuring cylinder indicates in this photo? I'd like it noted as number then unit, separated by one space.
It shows 500 mL
